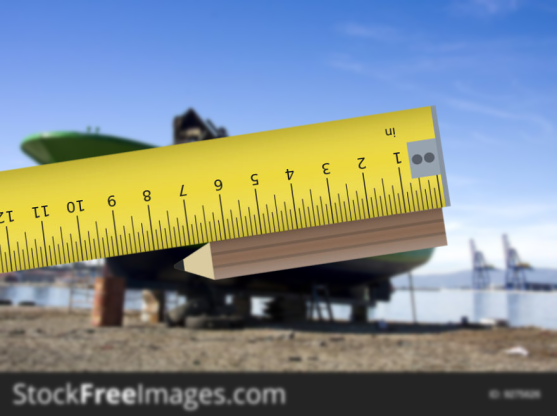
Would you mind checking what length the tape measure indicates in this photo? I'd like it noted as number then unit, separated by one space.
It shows 7.5 in
